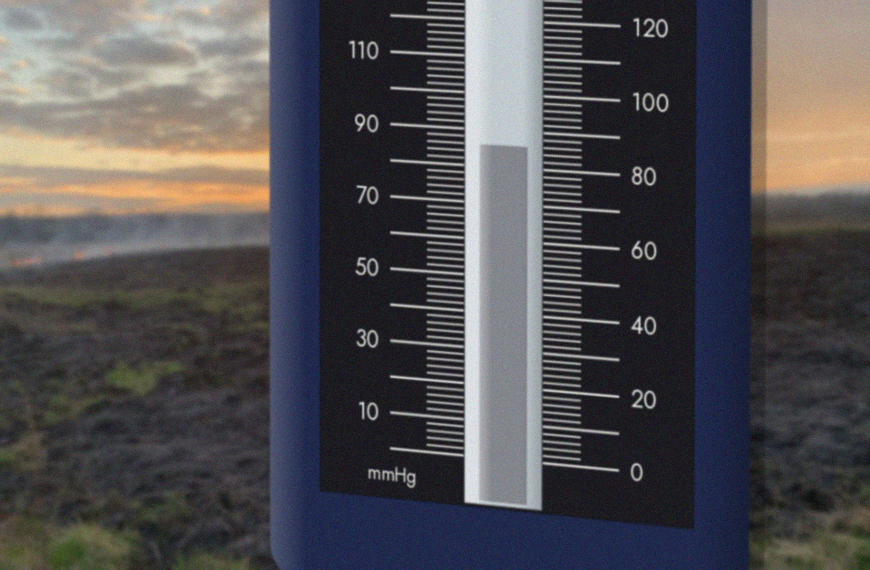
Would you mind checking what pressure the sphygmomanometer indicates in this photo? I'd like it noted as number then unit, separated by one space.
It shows 86 mmHg
